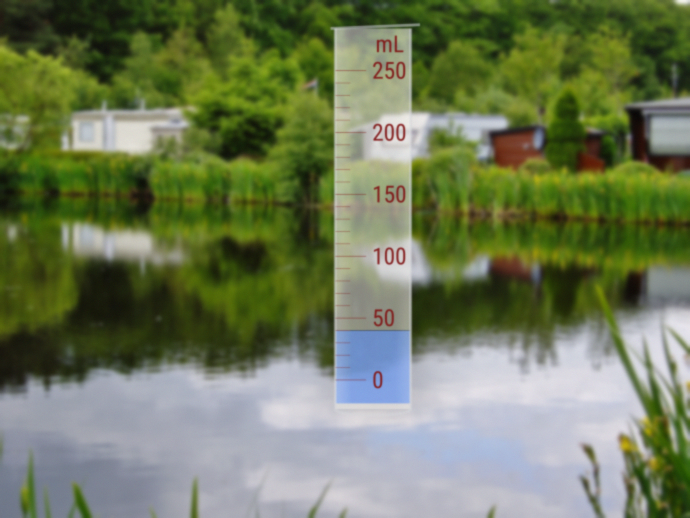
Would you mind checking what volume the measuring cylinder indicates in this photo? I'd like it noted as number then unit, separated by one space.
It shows 40 mL
